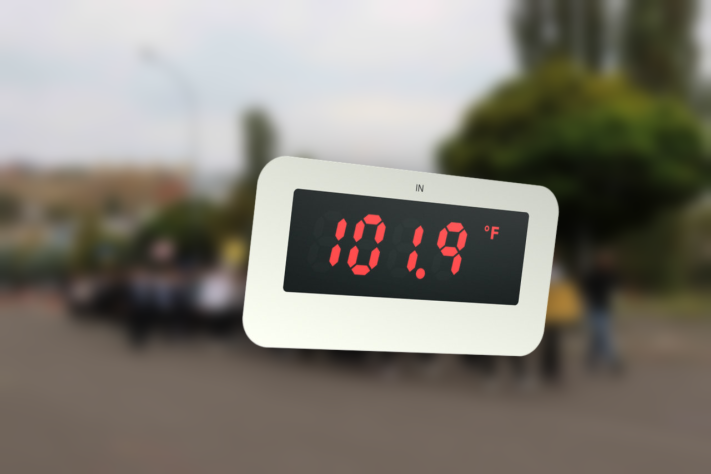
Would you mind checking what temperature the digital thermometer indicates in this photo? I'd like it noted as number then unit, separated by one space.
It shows 101.9 °F
